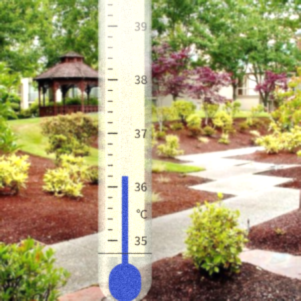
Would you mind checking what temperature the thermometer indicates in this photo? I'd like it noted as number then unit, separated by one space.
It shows 36.2 °C
